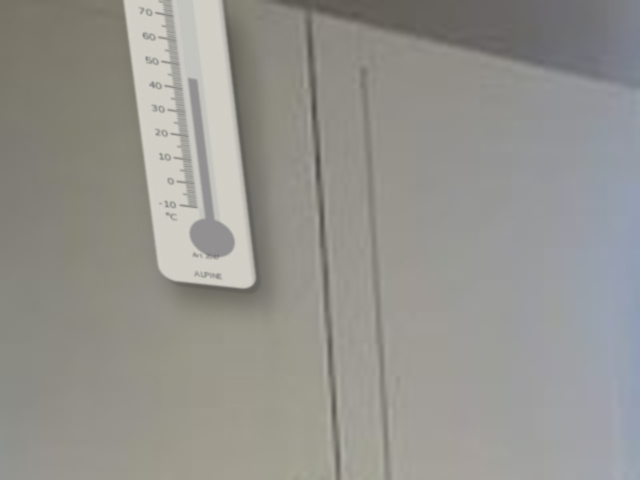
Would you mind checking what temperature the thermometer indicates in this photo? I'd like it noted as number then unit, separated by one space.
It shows 45 °C
